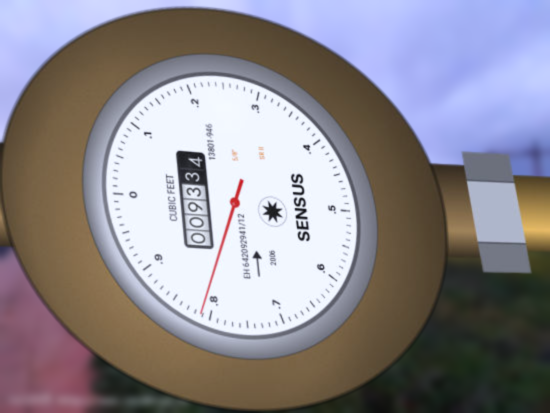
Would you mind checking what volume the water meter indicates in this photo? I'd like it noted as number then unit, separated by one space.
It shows 9333.81 ft³
